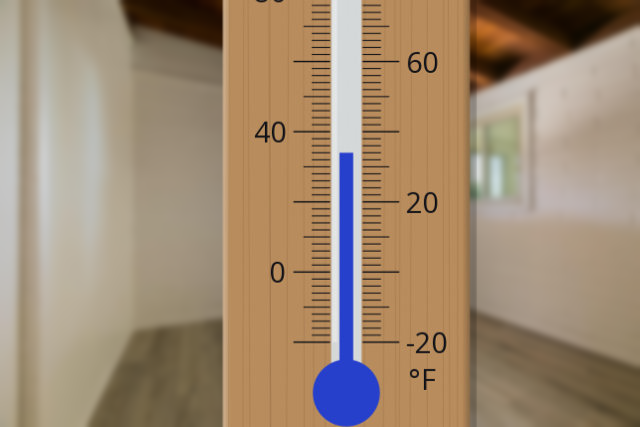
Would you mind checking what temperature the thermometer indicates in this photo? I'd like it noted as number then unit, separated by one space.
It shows 34 °F
